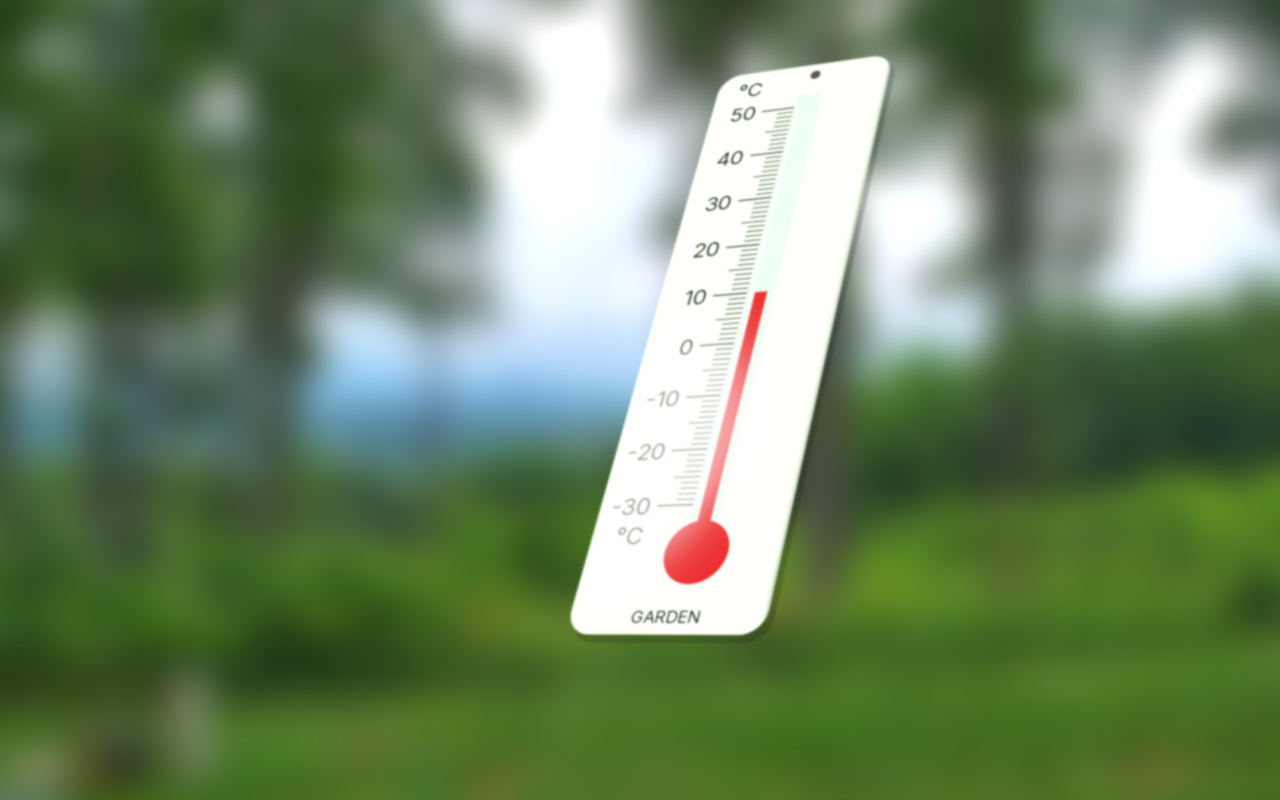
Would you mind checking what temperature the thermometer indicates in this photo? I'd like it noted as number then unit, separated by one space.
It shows 10 °C
